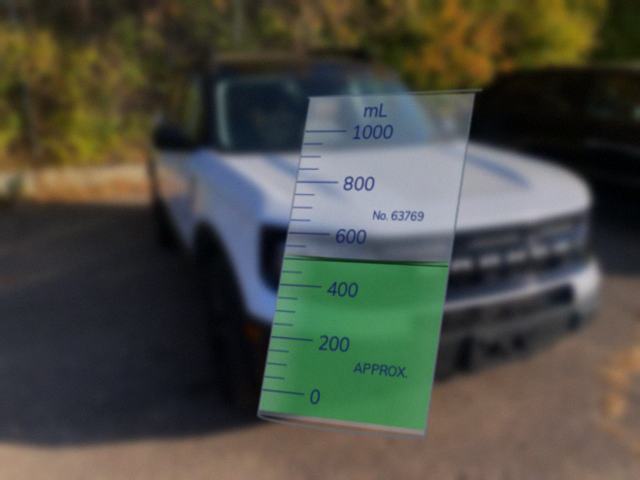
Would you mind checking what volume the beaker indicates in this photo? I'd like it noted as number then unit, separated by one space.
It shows 500 mL
